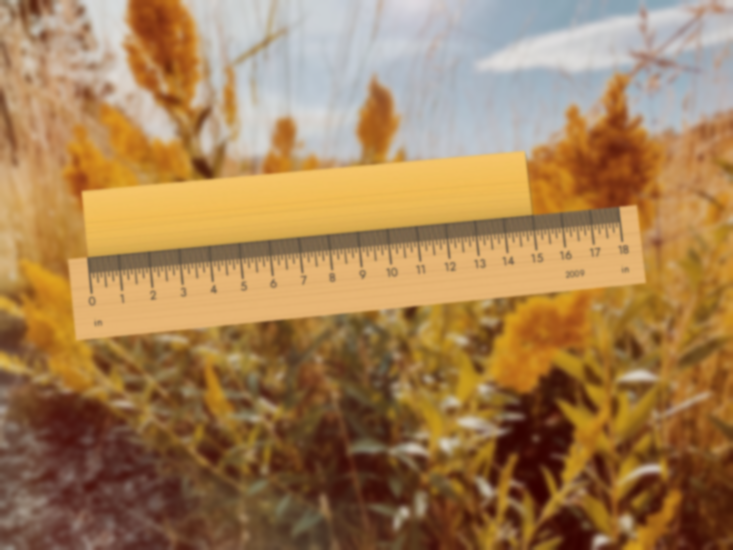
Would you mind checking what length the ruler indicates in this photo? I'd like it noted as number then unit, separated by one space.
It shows 15 in
